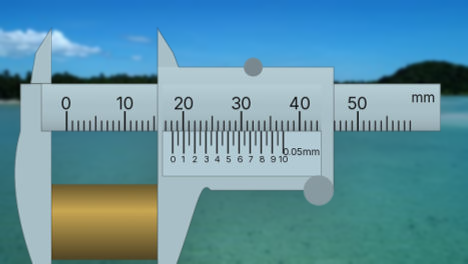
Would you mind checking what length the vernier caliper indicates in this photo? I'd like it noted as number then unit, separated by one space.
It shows 18.2 mm
